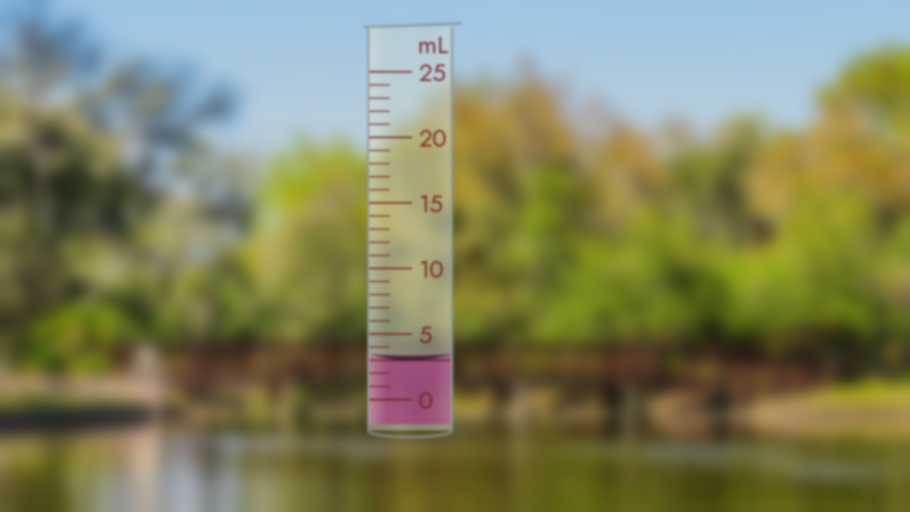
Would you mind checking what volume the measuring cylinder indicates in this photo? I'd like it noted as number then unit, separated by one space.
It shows 3 mL
